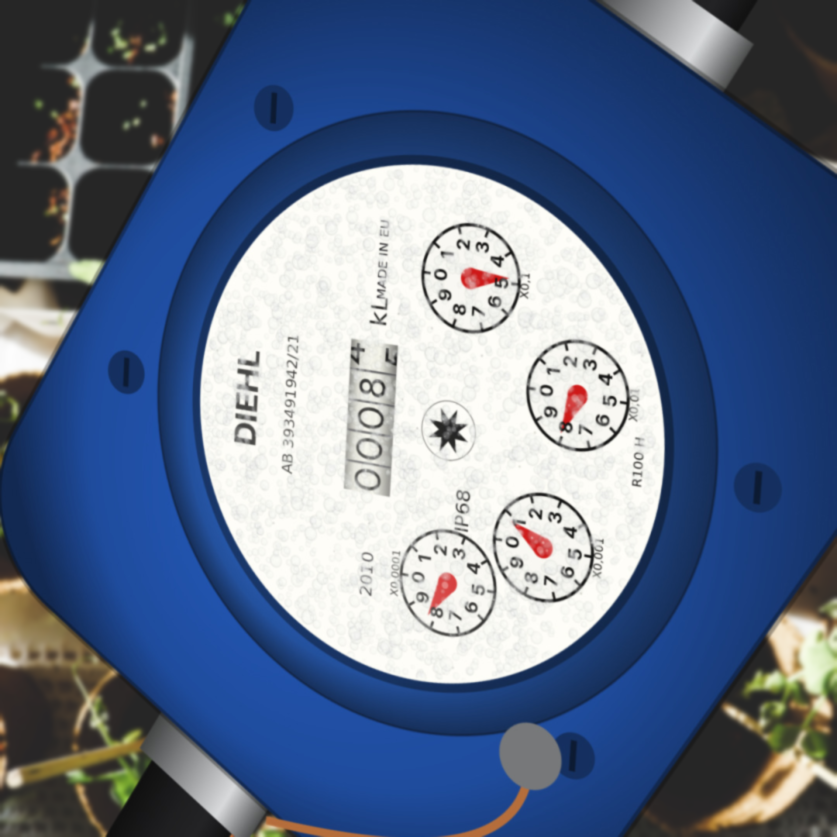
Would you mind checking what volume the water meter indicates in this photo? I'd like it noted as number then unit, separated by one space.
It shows 84.4808 kL
